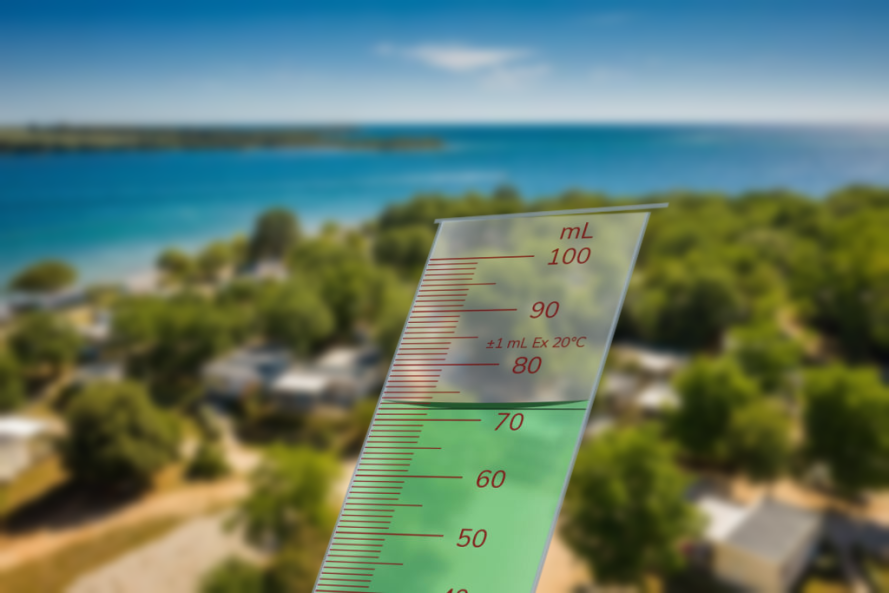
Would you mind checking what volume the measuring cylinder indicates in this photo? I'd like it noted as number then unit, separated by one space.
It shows 72 mL
